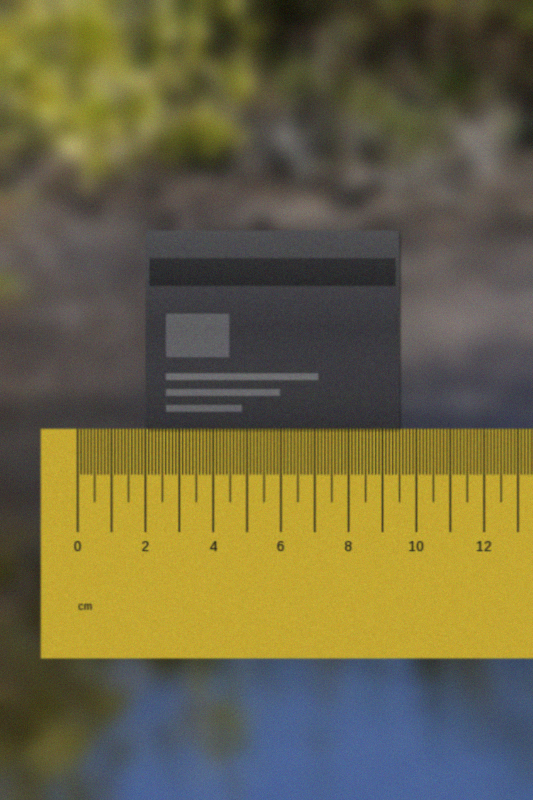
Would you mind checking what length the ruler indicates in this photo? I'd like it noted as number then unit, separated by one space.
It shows 7.5 cm
